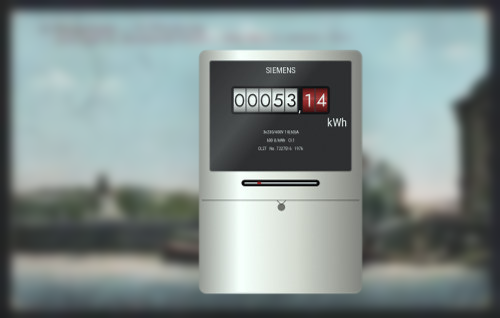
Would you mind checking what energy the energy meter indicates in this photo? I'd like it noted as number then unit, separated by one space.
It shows 53.14 kWh
